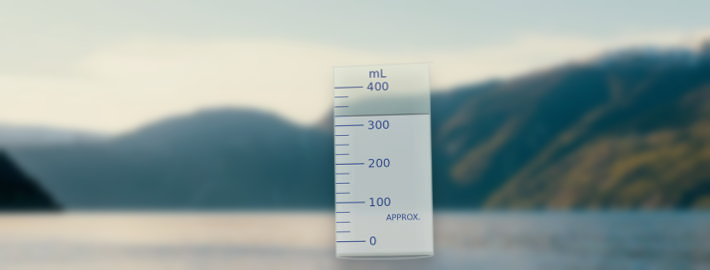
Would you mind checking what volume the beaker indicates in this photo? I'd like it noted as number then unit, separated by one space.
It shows 325 mL
